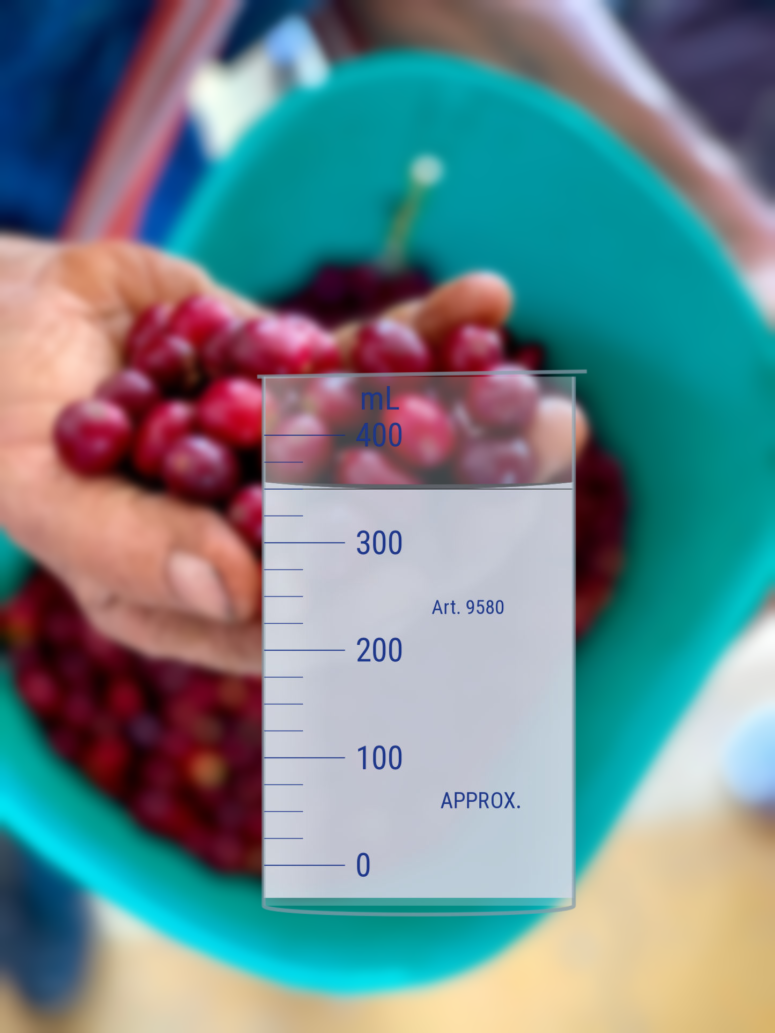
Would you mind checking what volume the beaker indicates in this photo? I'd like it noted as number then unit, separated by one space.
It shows 350 mL
